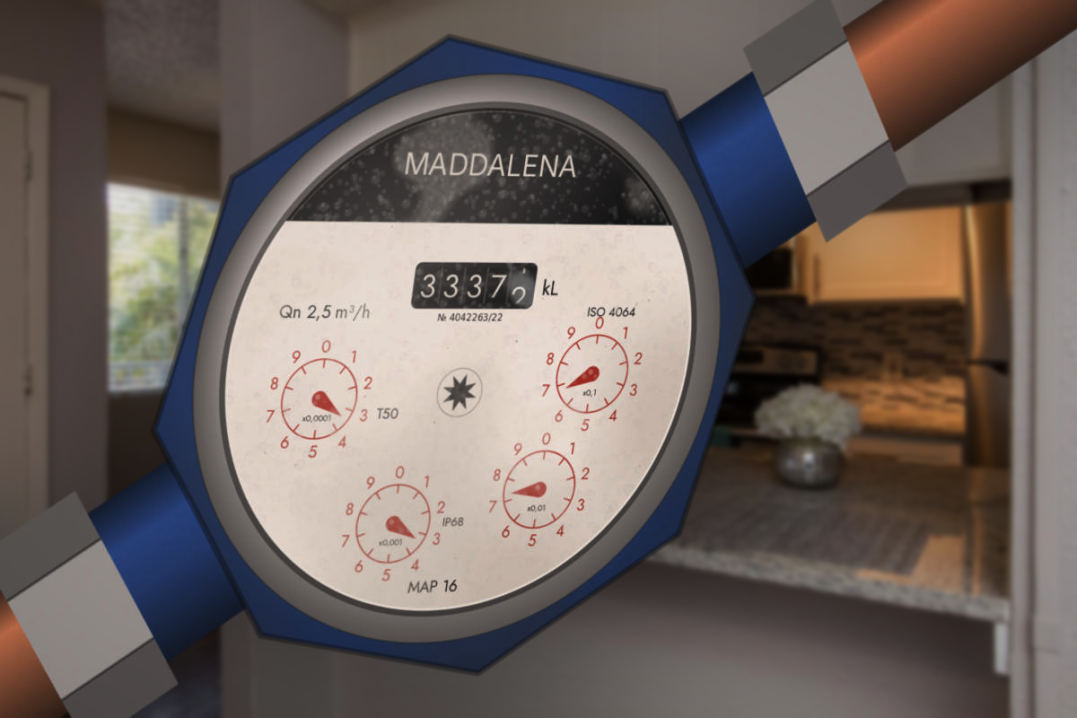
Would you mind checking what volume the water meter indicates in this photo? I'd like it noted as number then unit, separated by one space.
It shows 33371.6733 kL
